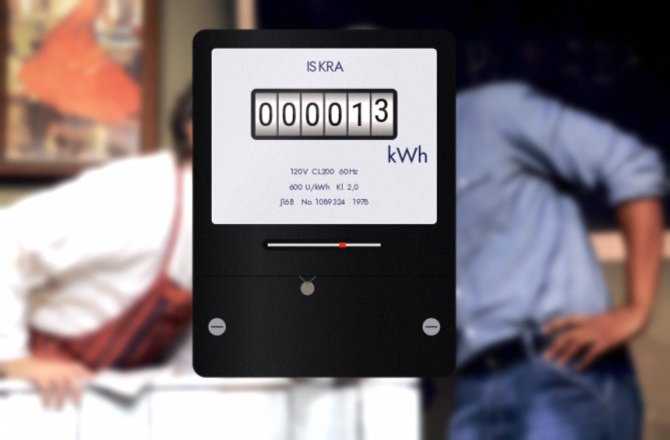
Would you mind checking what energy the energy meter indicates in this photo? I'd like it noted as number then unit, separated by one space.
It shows 13 kWh
